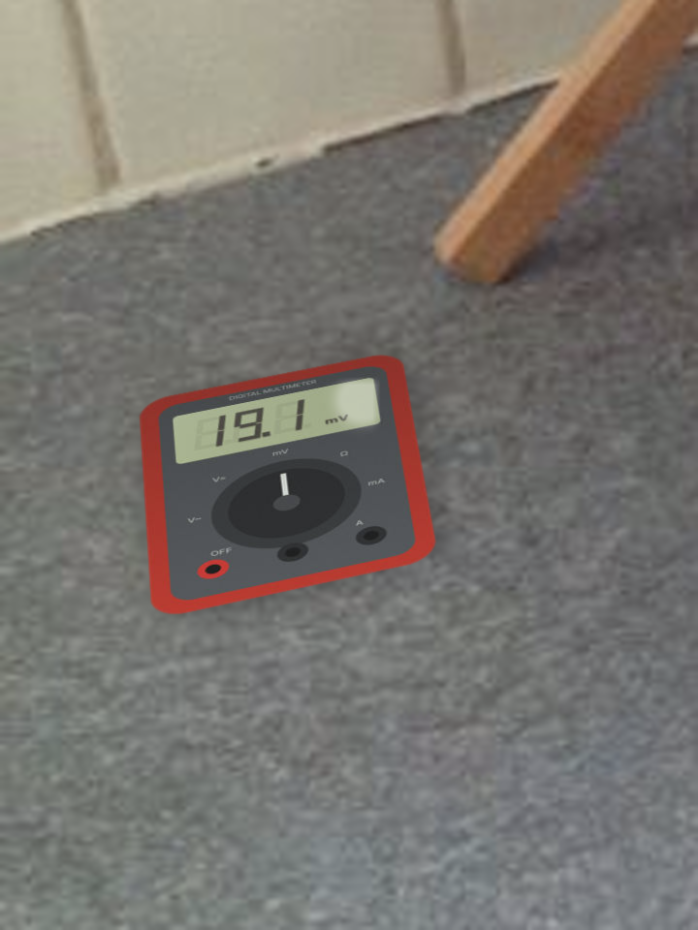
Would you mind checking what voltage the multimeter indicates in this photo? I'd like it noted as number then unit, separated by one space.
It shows 19.1 mV
